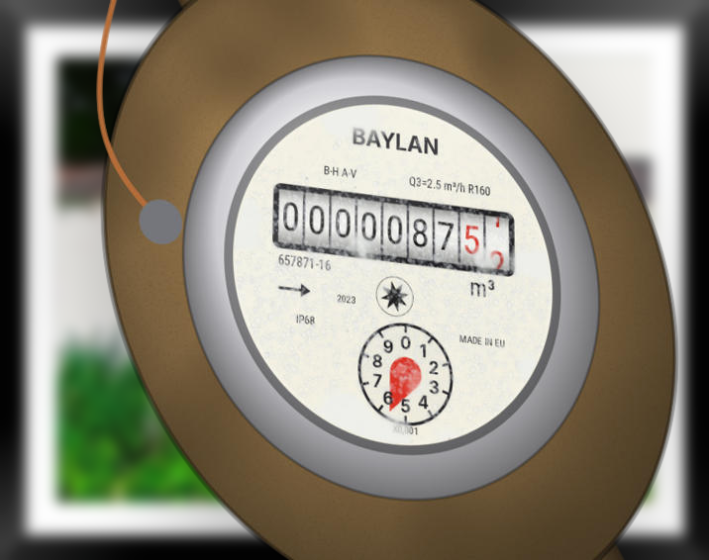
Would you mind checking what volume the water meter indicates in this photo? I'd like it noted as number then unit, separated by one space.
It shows 87.515 m³
